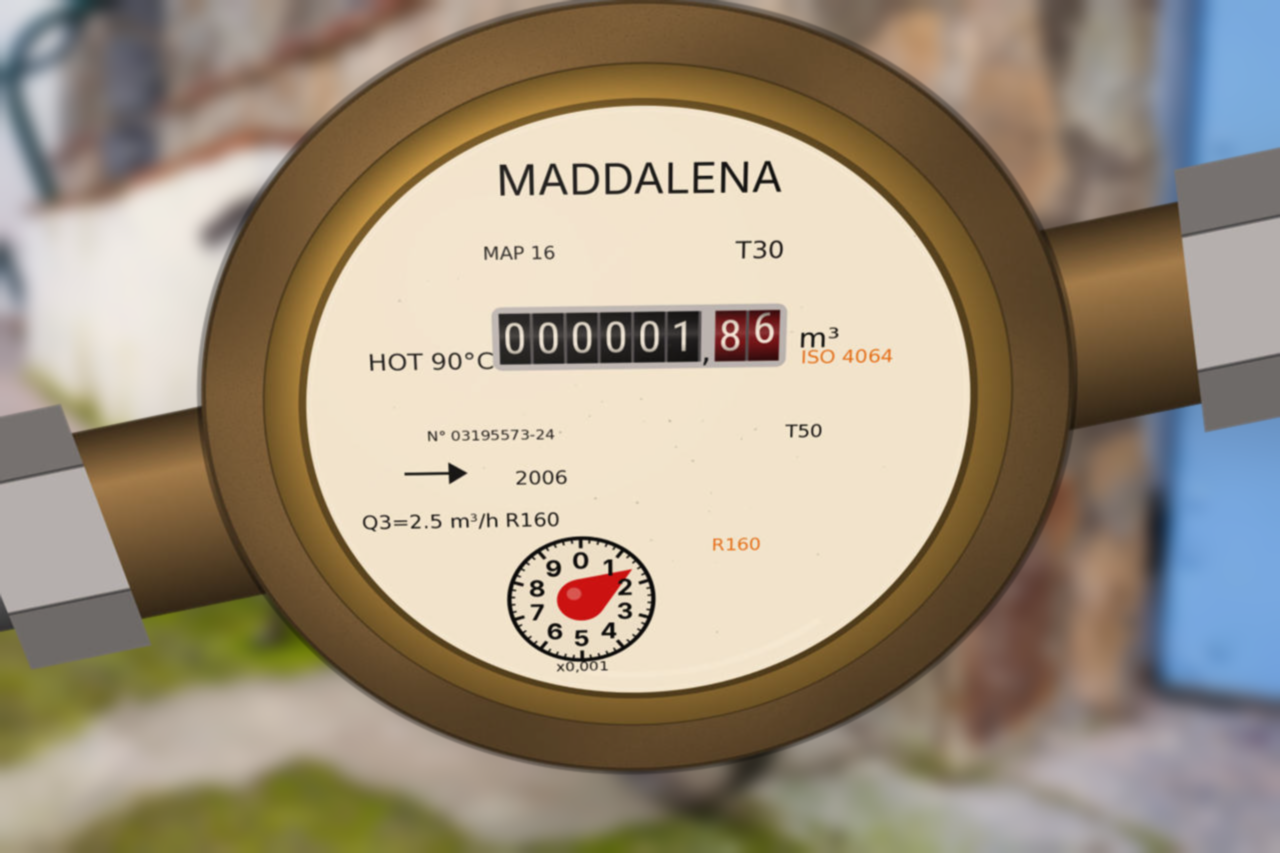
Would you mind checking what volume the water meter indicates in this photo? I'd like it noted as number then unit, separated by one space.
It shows 1.861 m³
